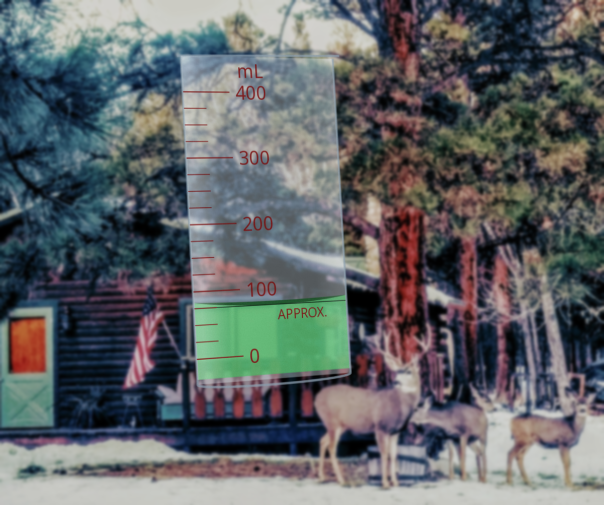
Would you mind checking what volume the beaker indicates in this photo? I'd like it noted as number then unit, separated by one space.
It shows 75 mL
